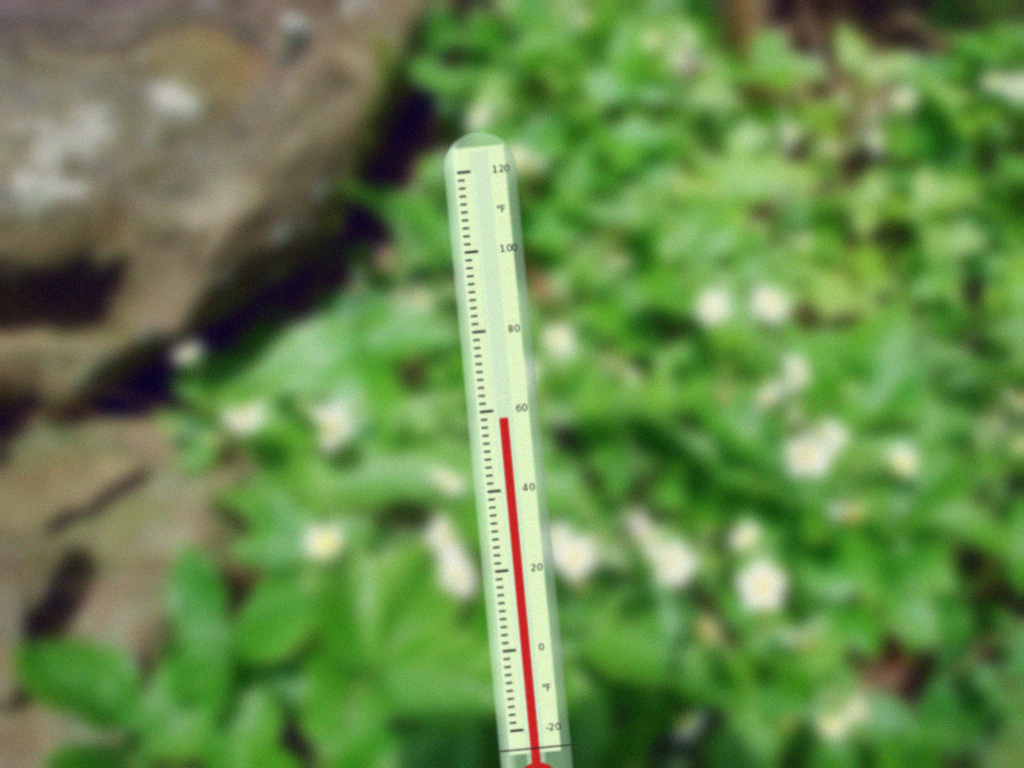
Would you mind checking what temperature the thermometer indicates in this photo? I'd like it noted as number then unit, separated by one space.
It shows 58 °F
